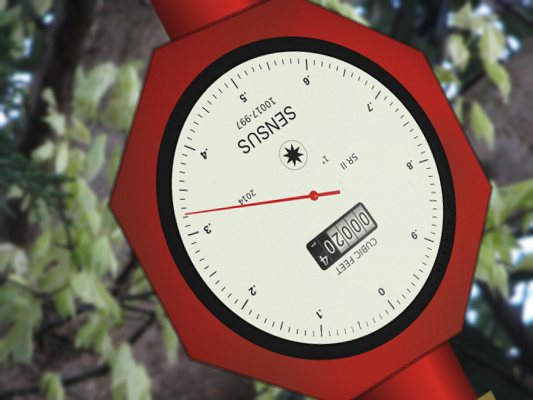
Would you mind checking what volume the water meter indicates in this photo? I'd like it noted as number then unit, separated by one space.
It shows 204.32 ft³
